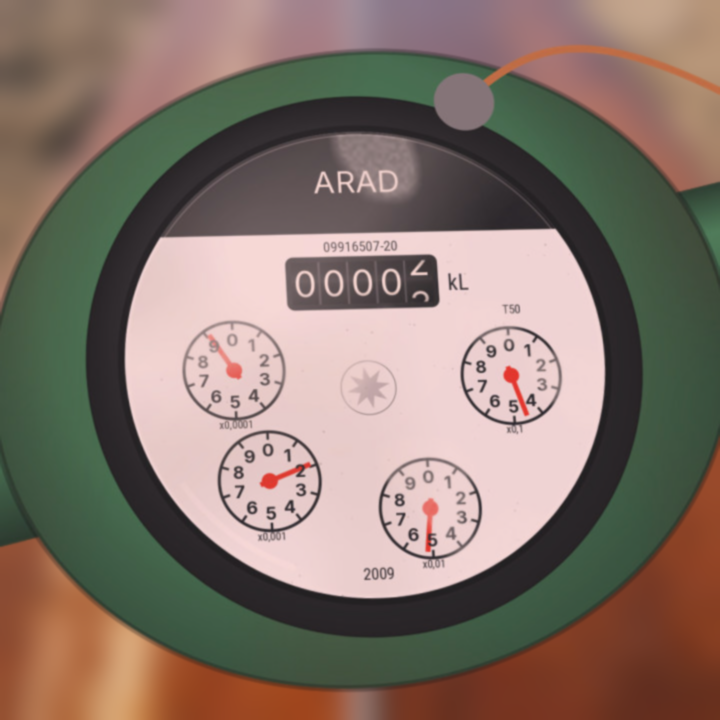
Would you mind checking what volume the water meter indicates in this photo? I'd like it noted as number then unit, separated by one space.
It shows 2.4519 kL
